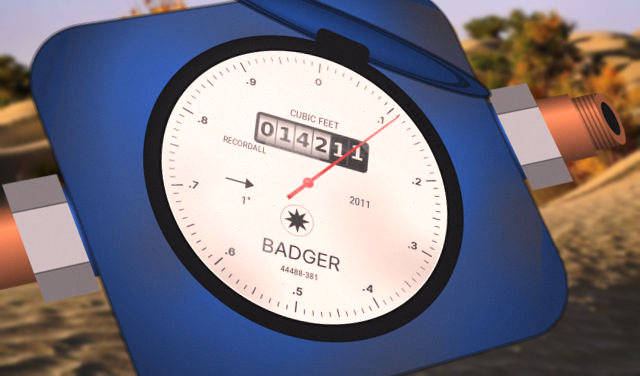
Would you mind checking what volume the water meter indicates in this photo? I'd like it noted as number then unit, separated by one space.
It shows 14211.11 ft³
